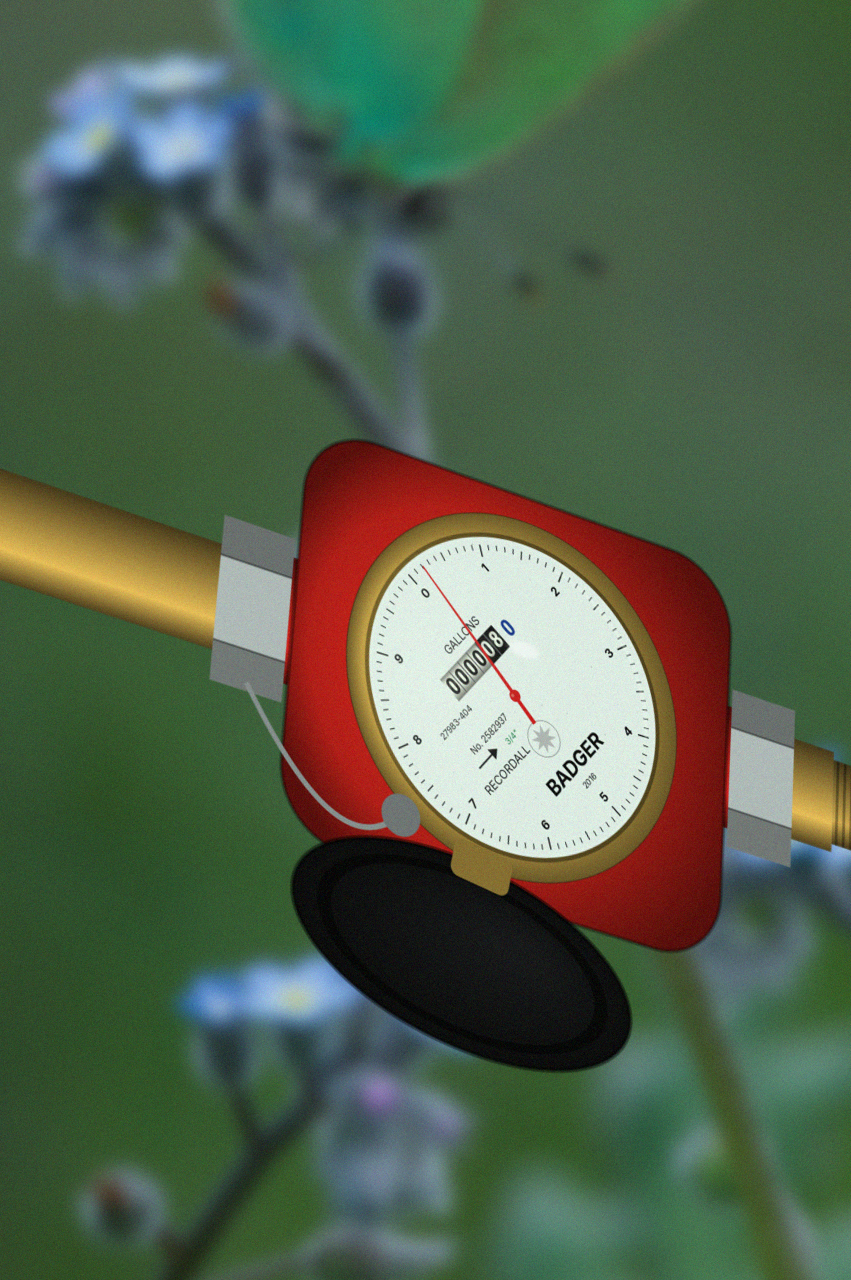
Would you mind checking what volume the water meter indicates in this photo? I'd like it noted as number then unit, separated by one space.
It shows 80.2 gal
